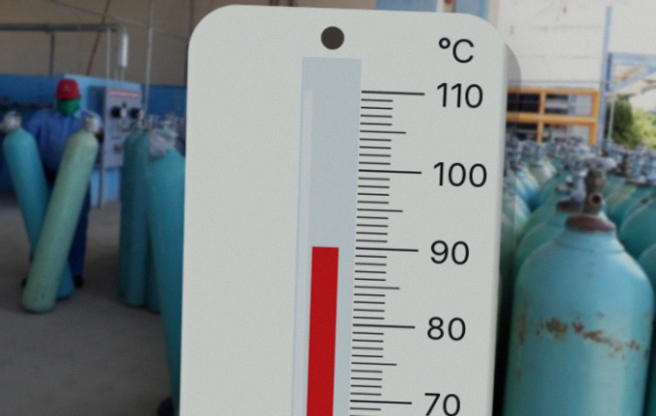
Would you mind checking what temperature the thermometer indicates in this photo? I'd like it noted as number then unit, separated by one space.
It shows 90 °C
